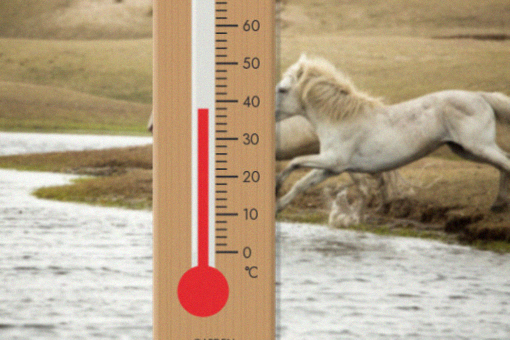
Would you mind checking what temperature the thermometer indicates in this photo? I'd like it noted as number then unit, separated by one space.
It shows 38 °C
